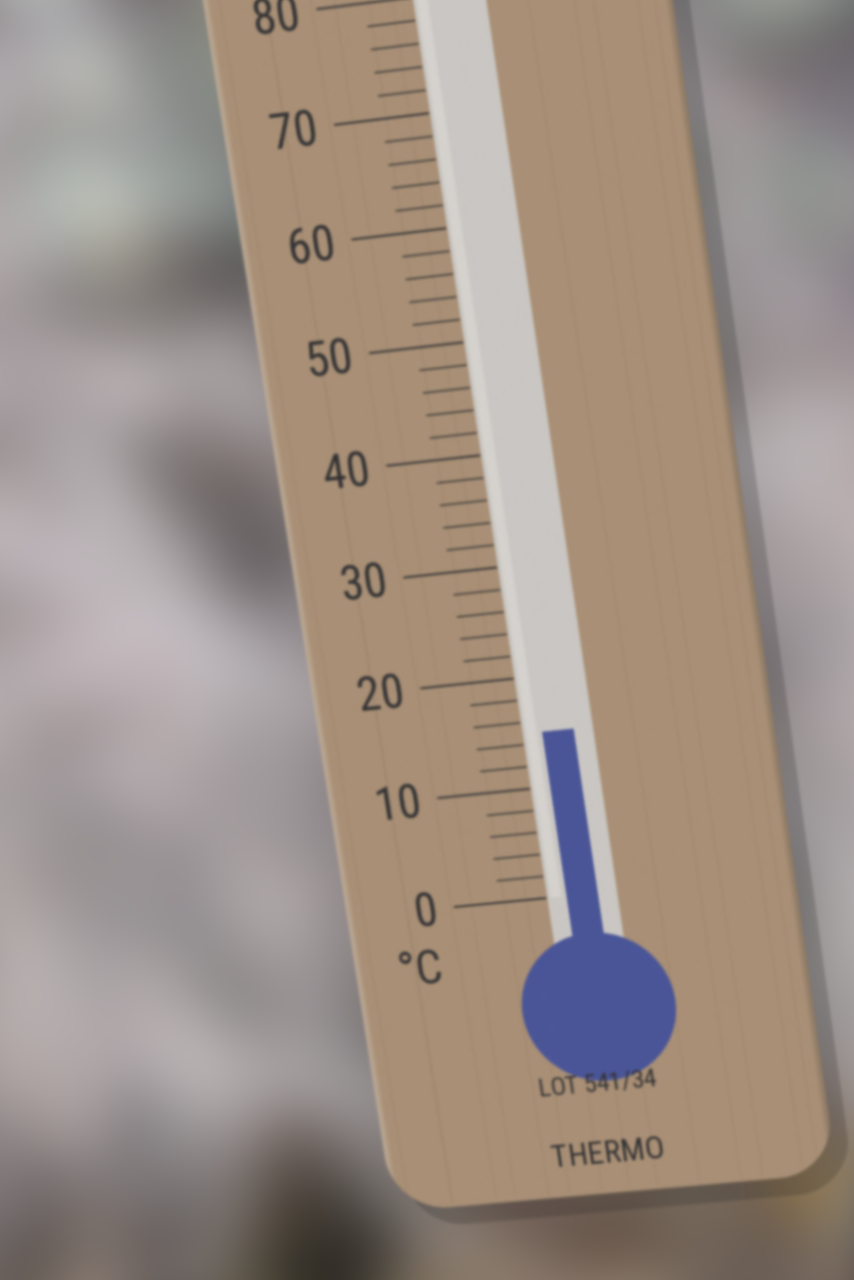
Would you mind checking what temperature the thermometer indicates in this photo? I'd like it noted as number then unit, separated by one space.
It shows 15 °C
